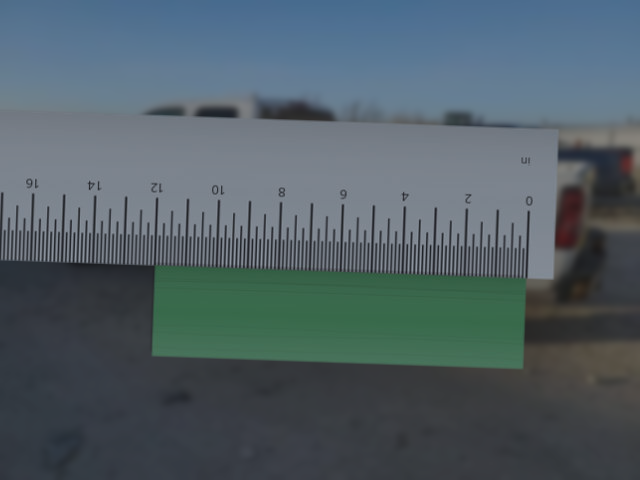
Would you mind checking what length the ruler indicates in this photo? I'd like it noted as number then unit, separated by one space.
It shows 12 in
